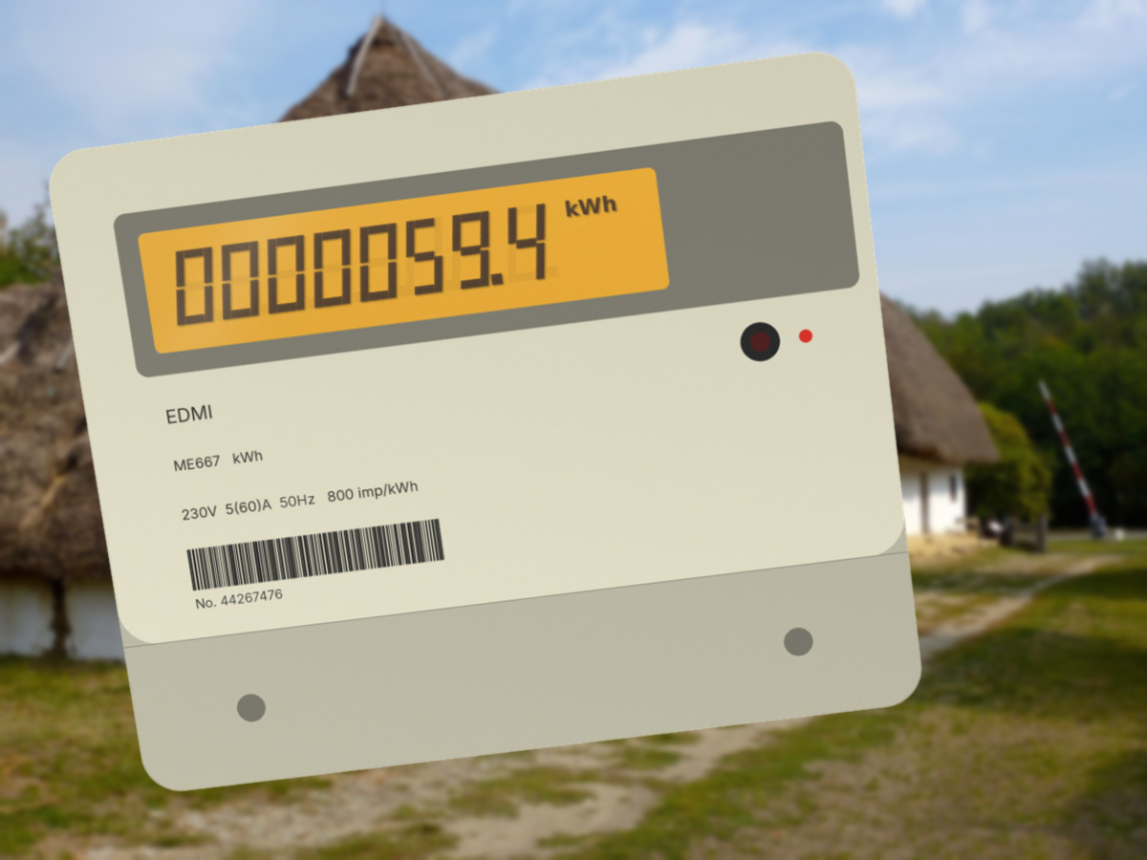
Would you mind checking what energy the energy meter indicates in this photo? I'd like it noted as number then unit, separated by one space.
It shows 59.4 kWh
